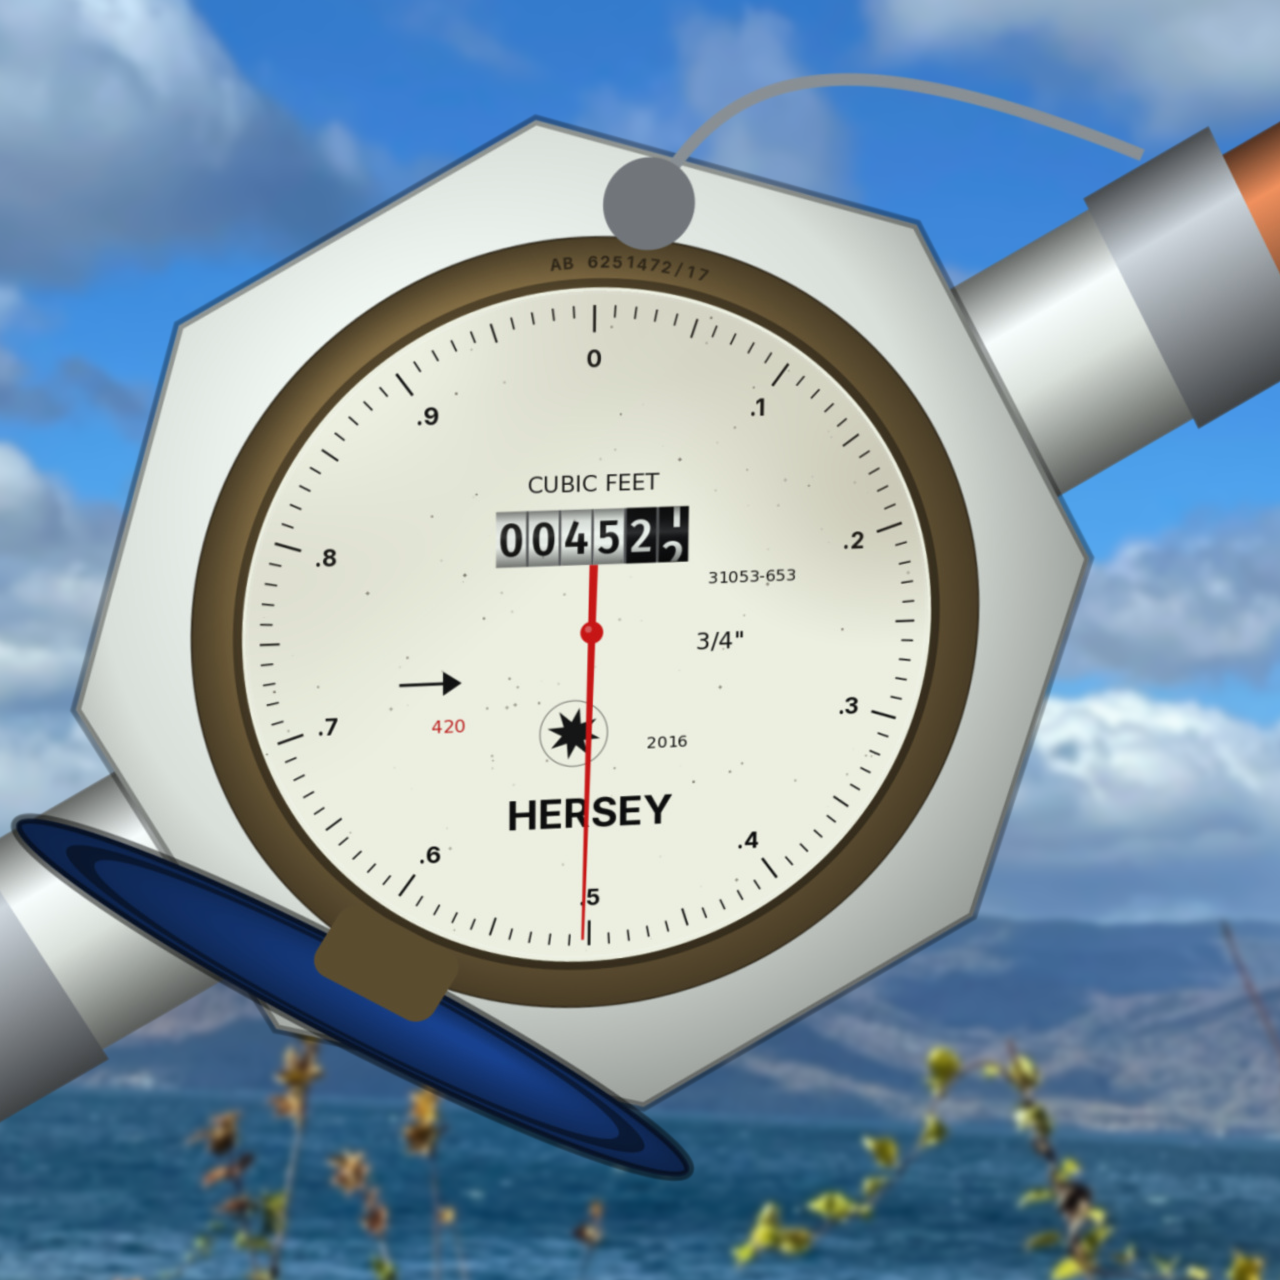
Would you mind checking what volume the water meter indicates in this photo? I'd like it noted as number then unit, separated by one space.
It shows 4521.50 ft³
